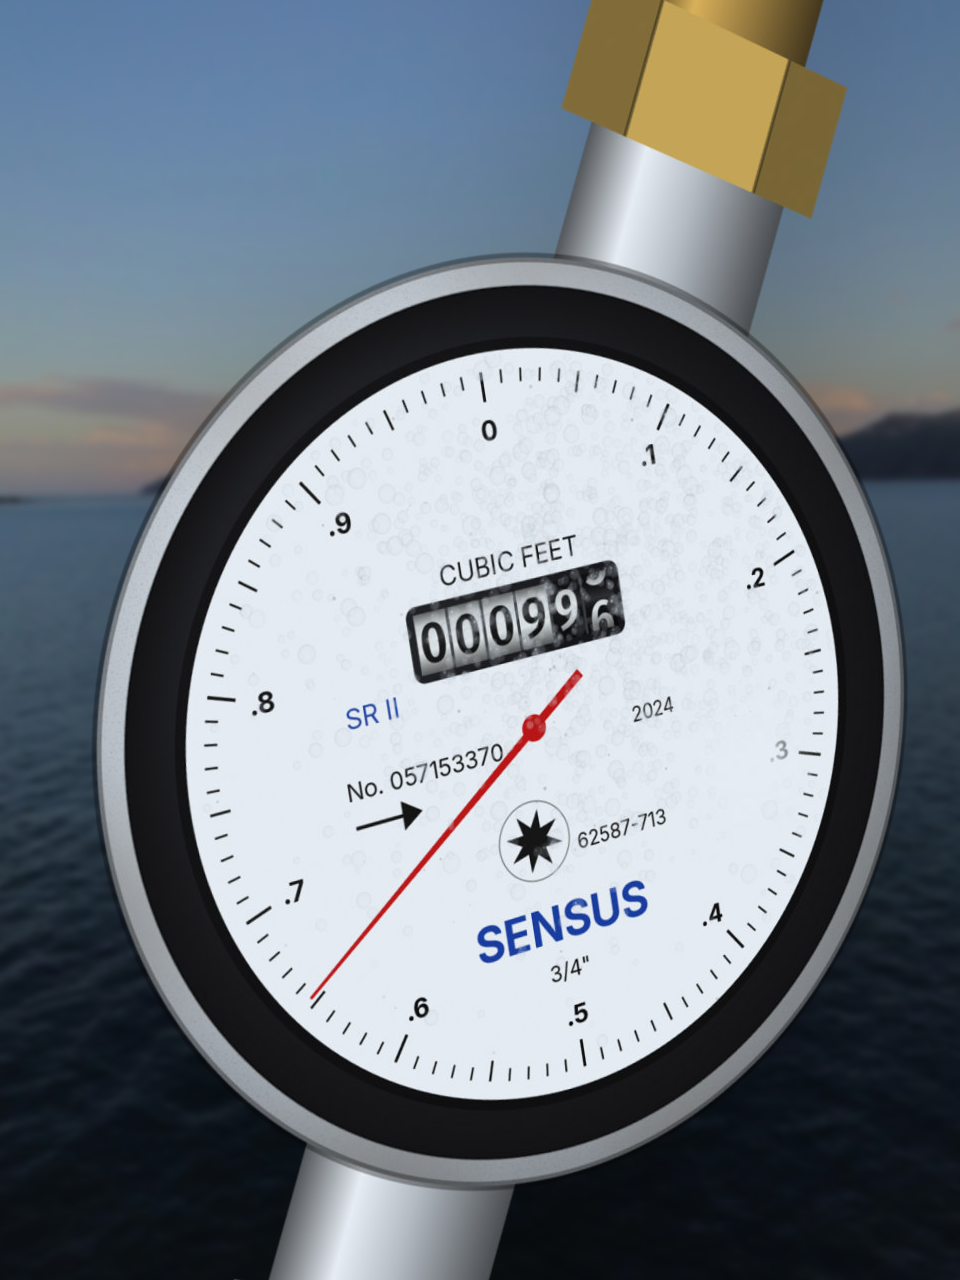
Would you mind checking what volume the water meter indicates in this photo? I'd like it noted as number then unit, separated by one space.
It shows 995.65 ft³
